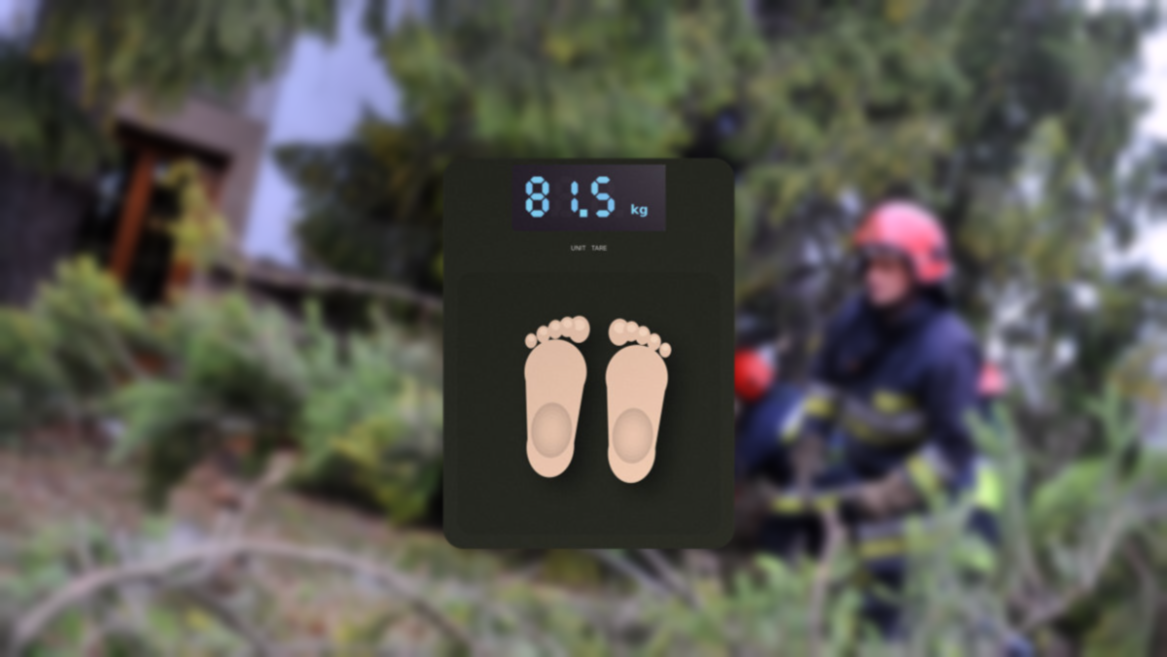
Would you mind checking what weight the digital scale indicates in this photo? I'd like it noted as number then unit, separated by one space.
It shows 81.5 kg
